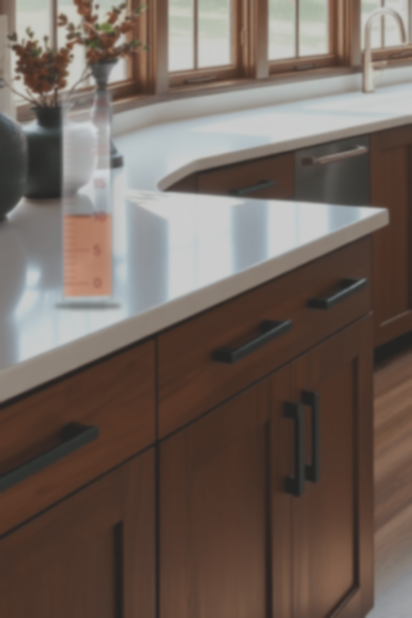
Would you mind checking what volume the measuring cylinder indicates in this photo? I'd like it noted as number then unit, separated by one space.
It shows 10 mL
